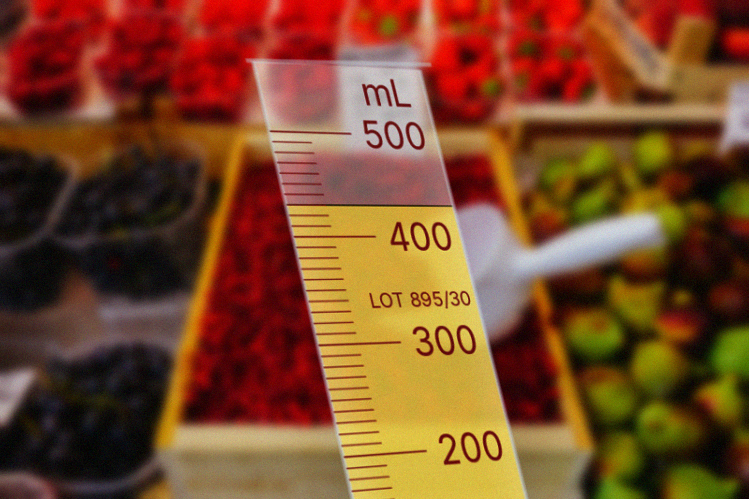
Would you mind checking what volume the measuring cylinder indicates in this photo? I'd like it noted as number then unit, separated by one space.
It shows 430 mL
